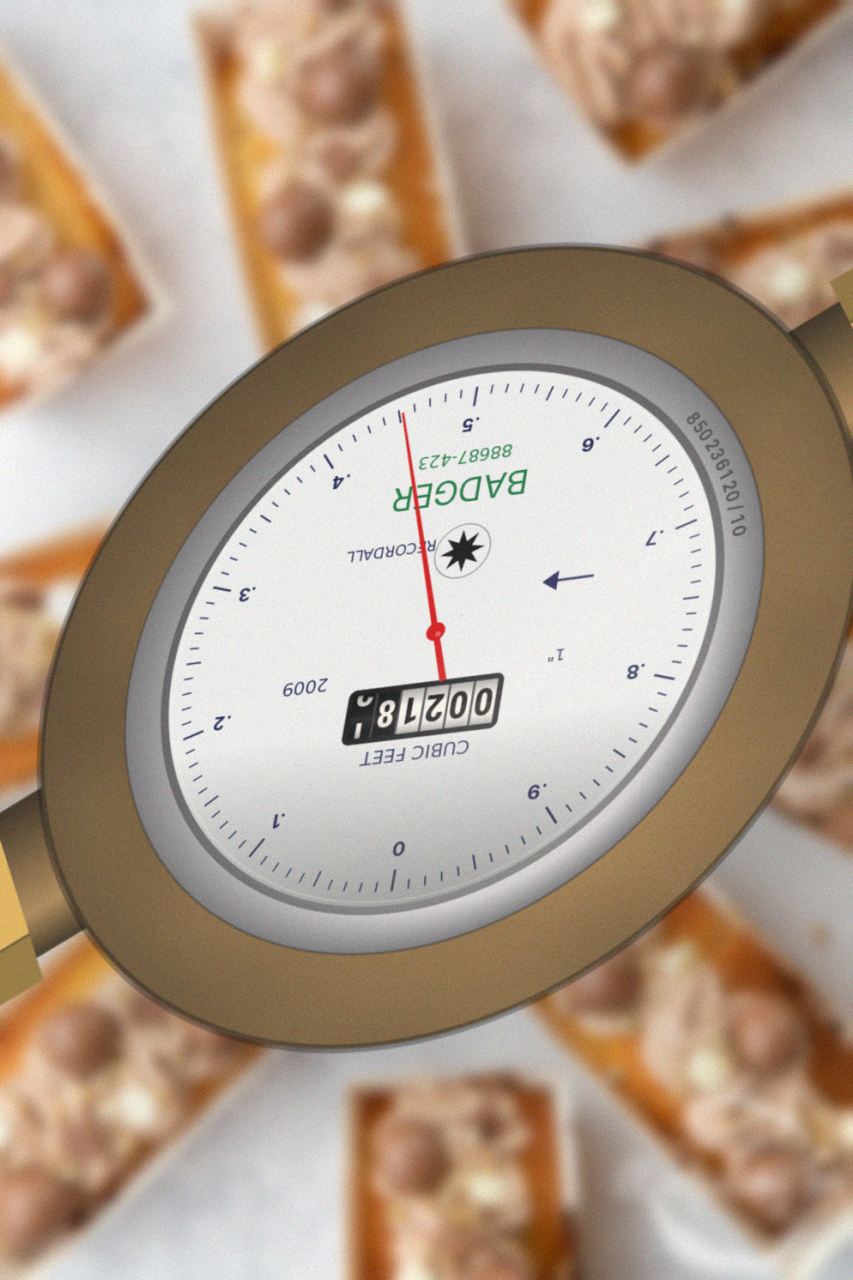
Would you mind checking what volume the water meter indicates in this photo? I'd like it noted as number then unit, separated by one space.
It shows 2181.45 ft³
